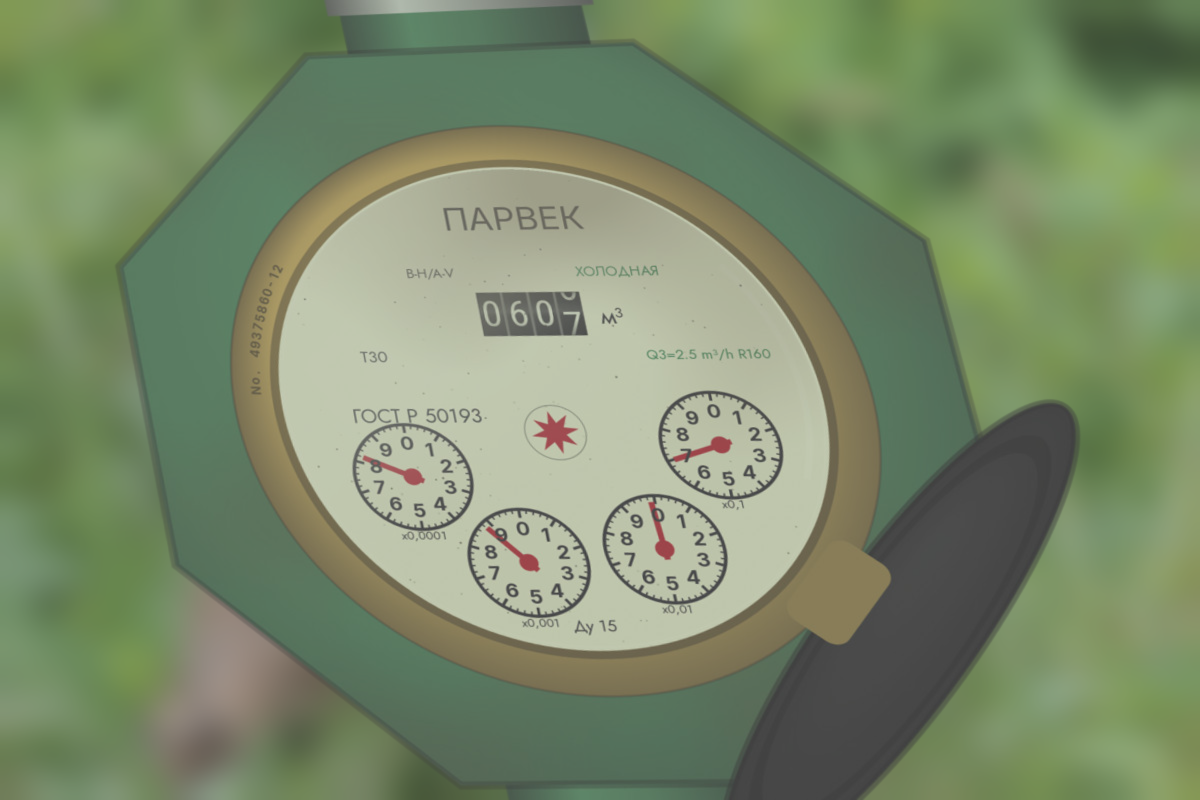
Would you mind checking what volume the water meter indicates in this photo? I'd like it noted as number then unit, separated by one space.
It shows 606.6988 m³
